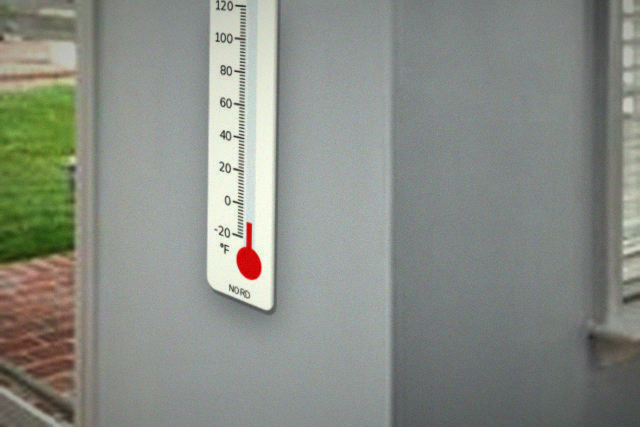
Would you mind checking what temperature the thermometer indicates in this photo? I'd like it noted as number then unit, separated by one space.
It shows -10 °F
